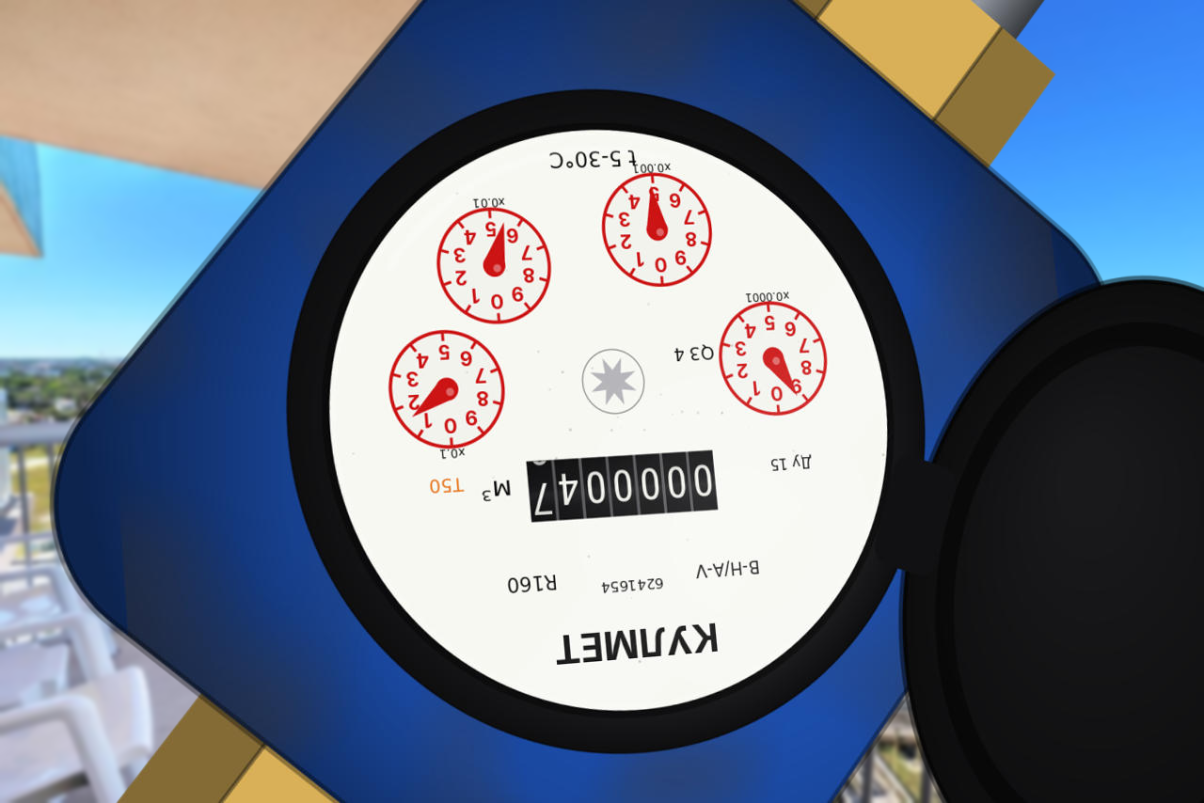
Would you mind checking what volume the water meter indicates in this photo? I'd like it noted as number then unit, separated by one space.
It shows 47.1549 m³
